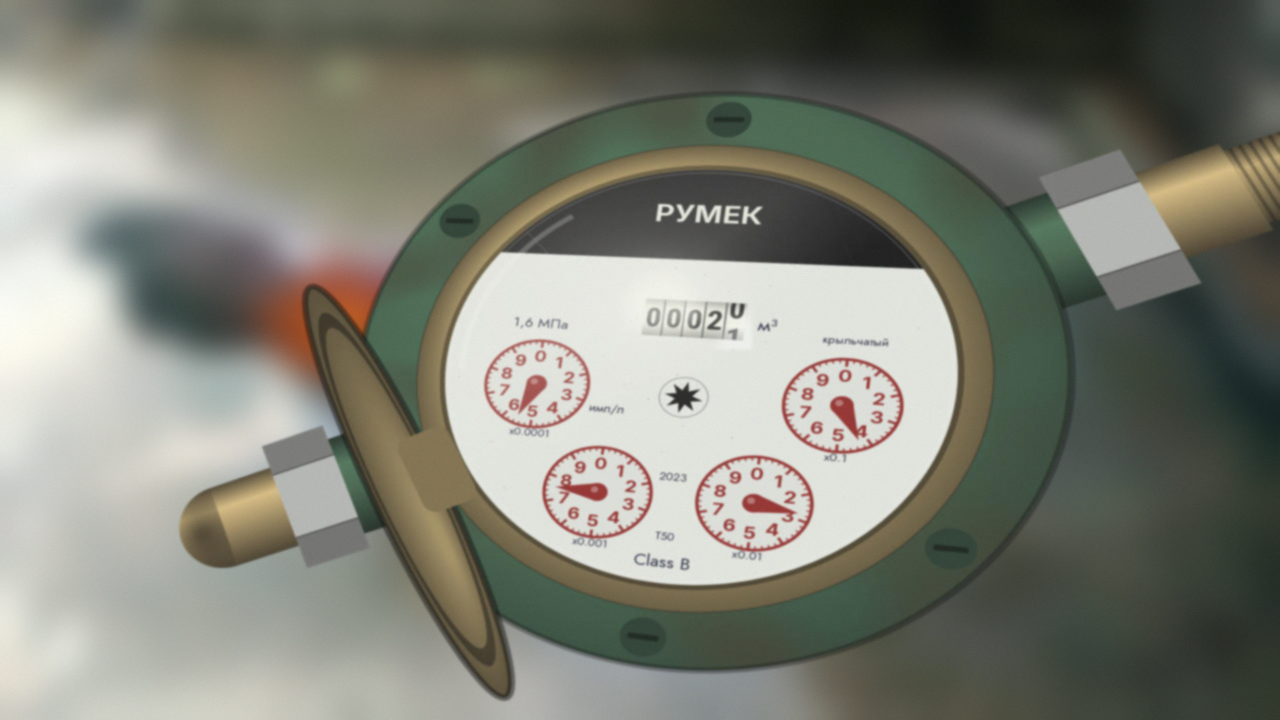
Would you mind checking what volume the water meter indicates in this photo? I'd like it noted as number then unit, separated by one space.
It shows 20.4275 m³
